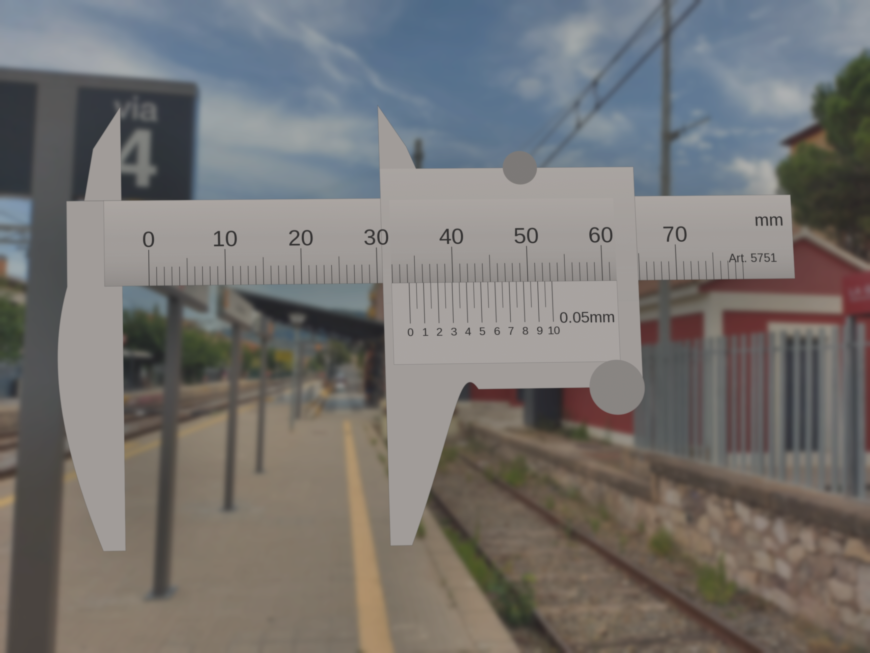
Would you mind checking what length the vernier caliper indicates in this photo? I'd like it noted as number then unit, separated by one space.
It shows 34.2 mm
